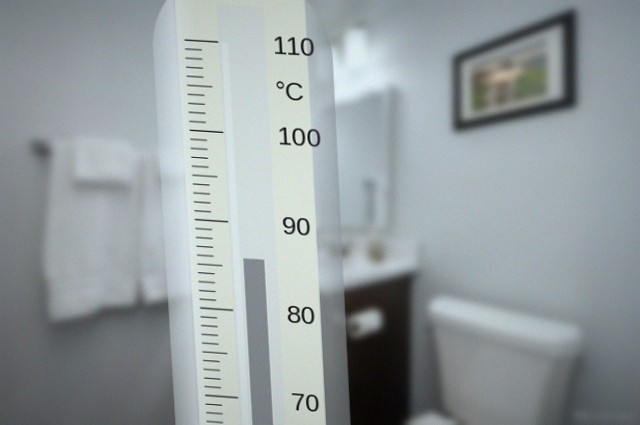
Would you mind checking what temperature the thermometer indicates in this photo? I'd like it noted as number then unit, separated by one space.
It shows 86 °C
